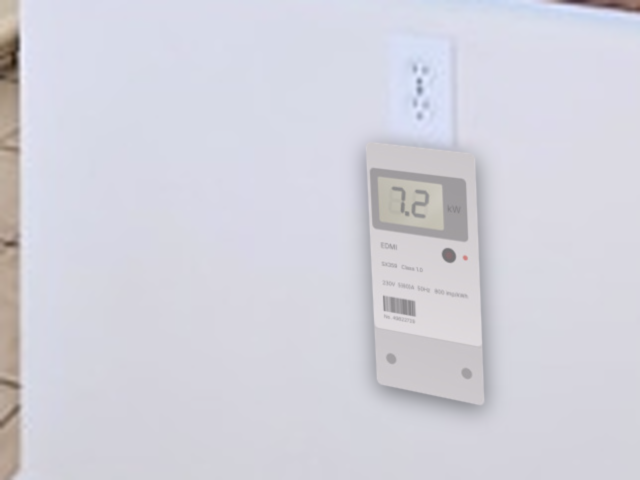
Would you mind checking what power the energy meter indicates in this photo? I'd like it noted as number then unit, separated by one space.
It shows 7.2 kW
